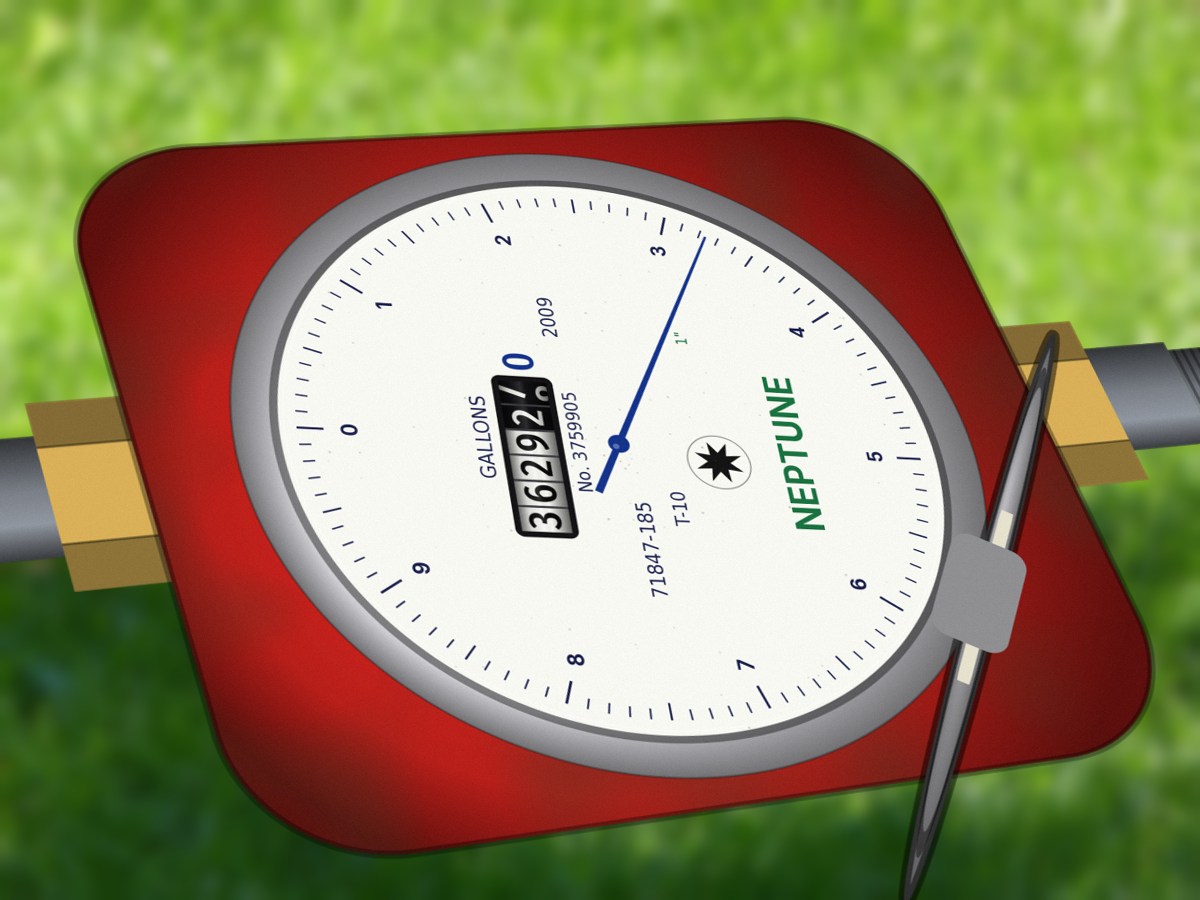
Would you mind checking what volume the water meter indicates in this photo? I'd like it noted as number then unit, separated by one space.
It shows 3629273.2 gal
